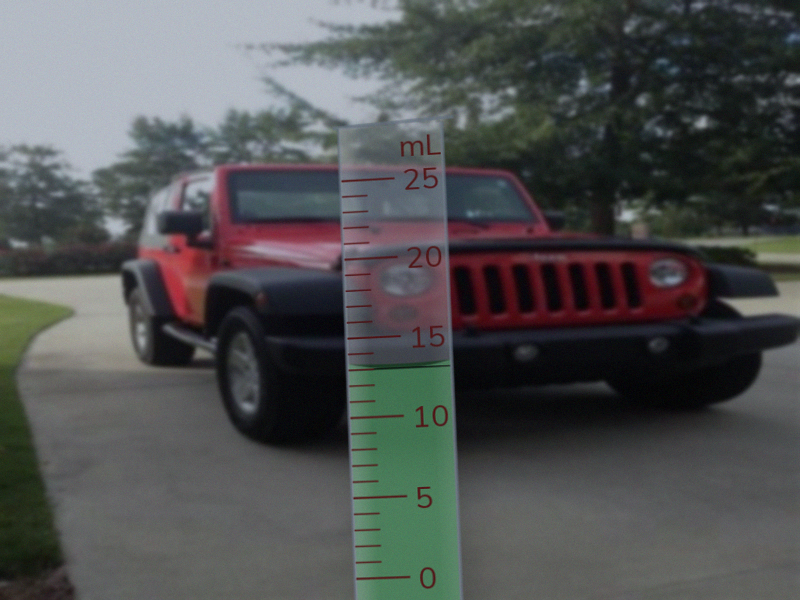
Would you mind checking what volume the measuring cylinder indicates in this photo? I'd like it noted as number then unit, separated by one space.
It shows 13 mL
